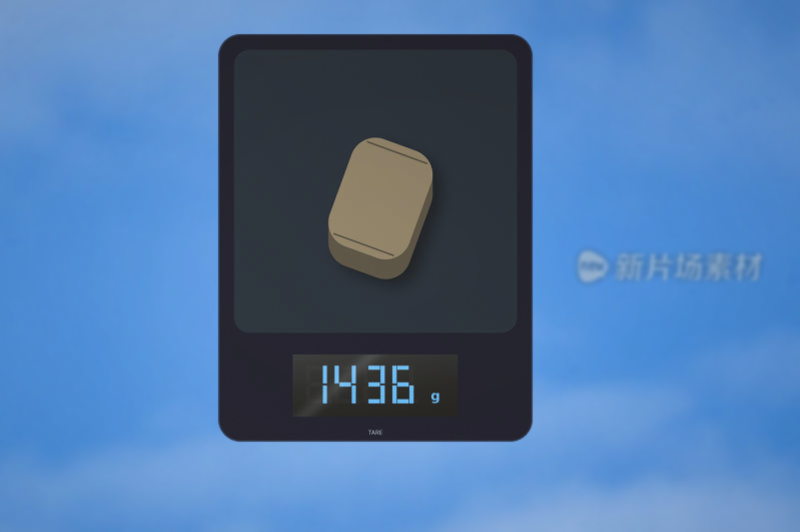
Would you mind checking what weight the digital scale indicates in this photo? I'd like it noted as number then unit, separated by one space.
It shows 1436 g
